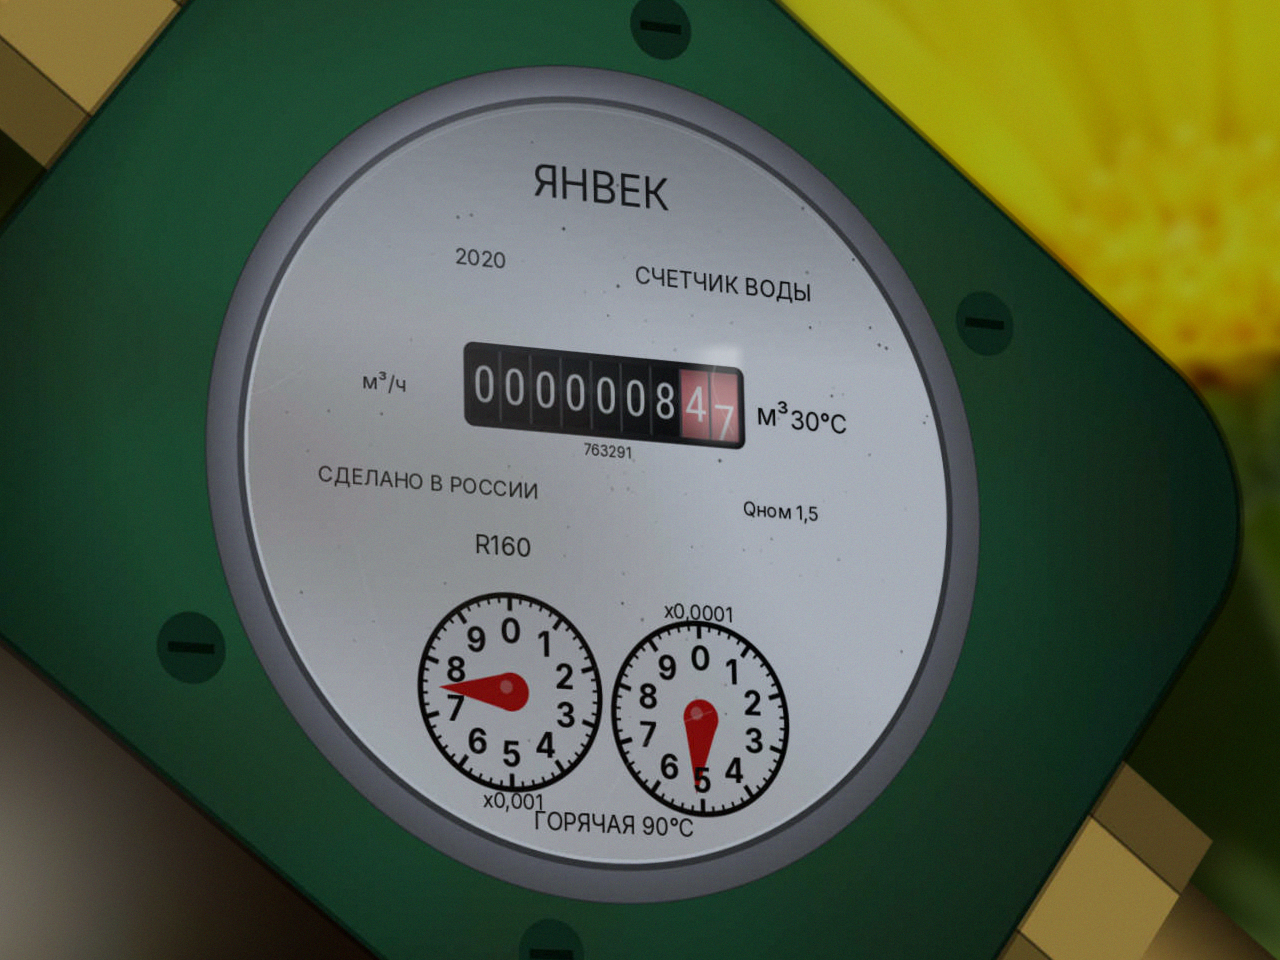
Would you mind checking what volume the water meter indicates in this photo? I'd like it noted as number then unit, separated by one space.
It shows 8.4675 m³
